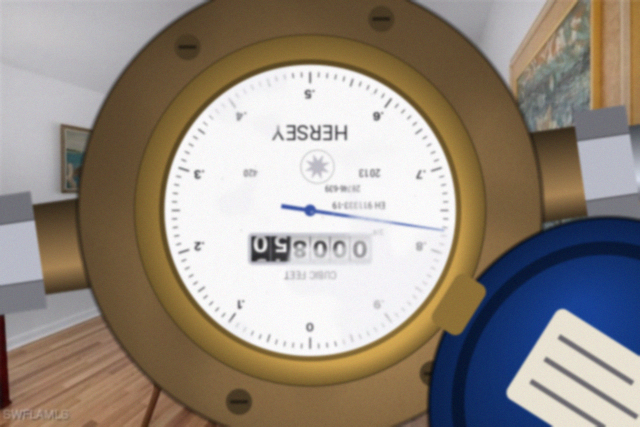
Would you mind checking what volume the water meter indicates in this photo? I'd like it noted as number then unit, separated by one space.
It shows 849.77 ft³
